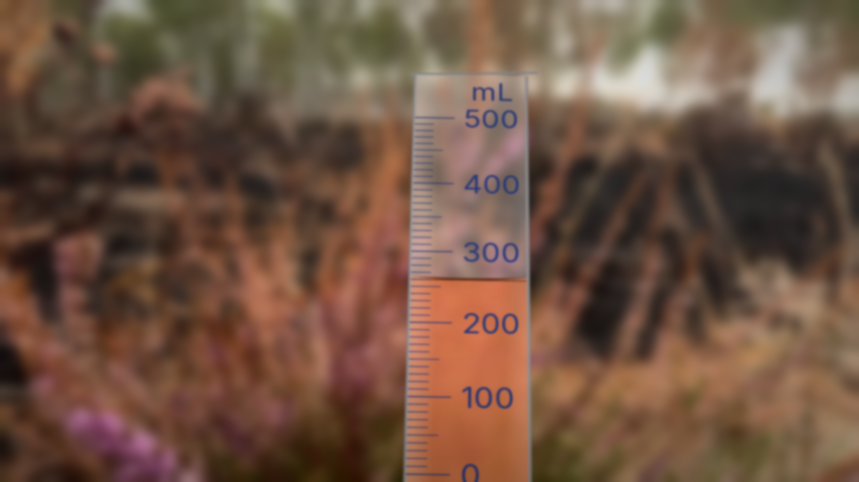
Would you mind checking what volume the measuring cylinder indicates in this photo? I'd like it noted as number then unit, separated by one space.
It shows 260 mL
